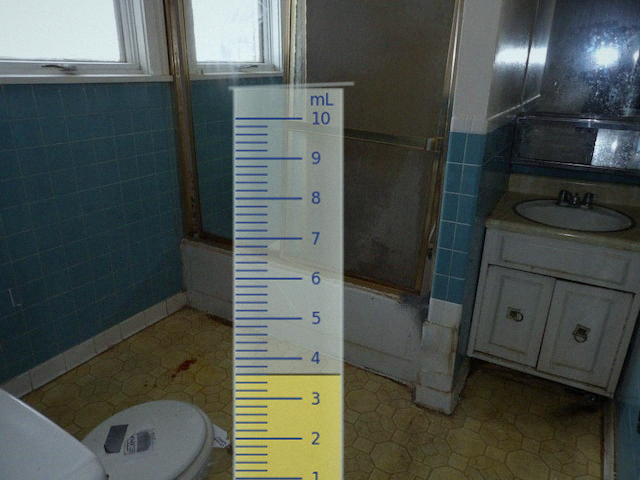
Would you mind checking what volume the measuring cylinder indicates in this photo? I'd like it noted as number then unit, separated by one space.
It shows 3.6 mL
